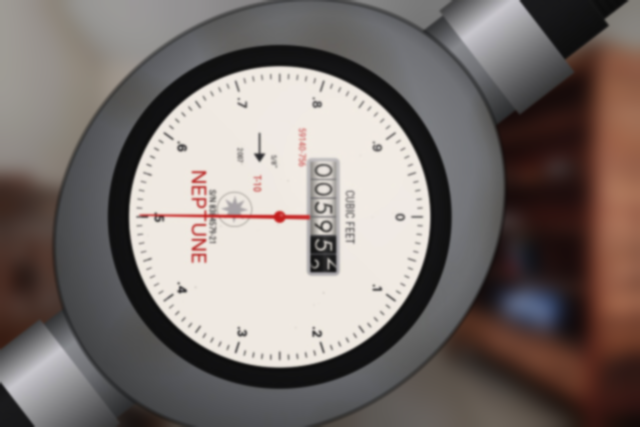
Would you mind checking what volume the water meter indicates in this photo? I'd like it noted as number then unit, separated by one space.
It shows 5952.50 ft³
